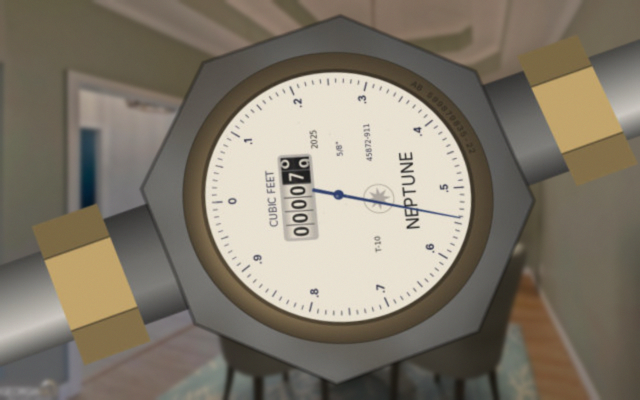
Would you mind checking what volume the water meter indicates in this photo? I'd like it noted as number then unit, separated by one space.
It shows 78.54 ft³
